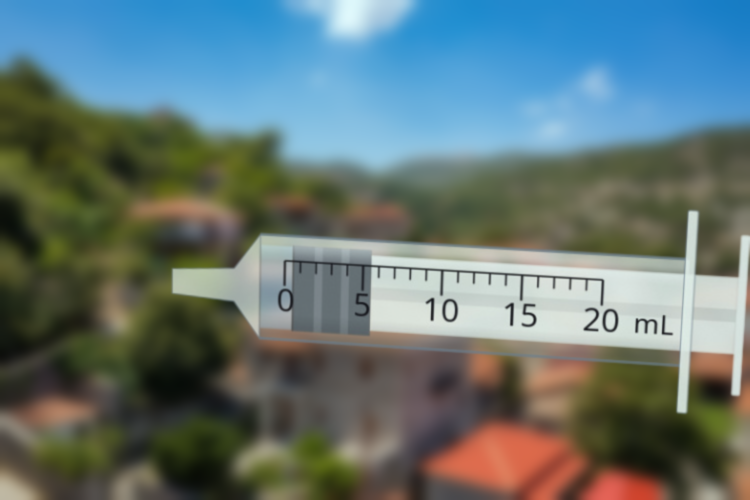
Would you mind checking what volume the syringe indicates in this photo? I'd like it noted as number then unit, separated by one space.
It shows 0.5 mL
